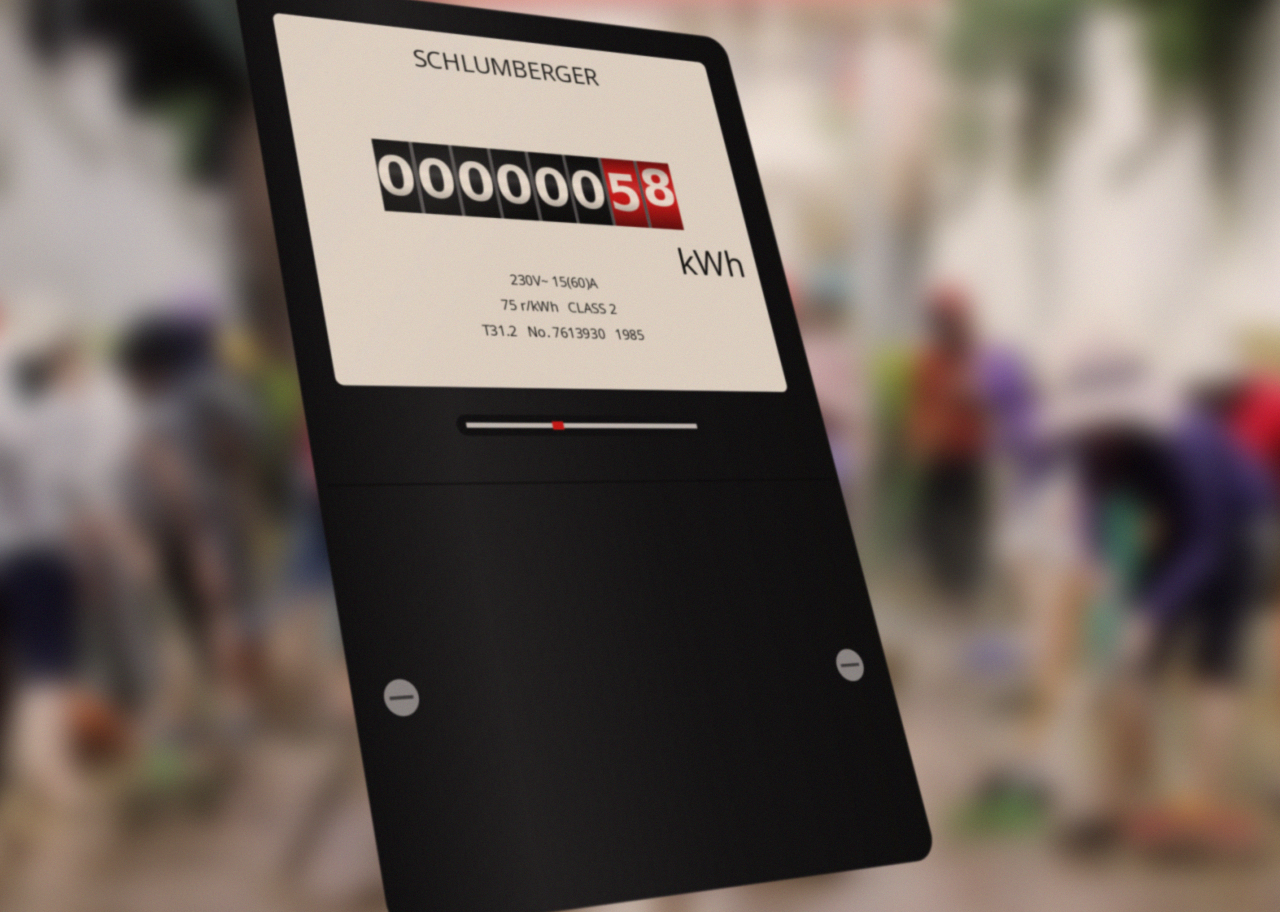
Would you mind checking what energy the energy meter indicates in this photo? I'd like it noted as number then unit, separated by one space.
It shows 0.58 kWh
